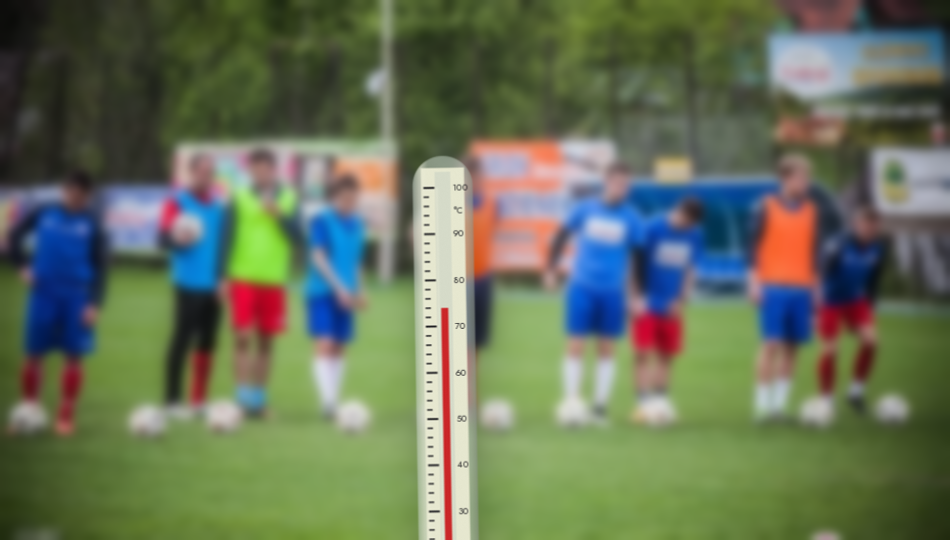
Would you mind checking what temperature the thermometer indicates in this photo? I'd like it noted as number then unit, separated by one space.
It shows 74 °C
